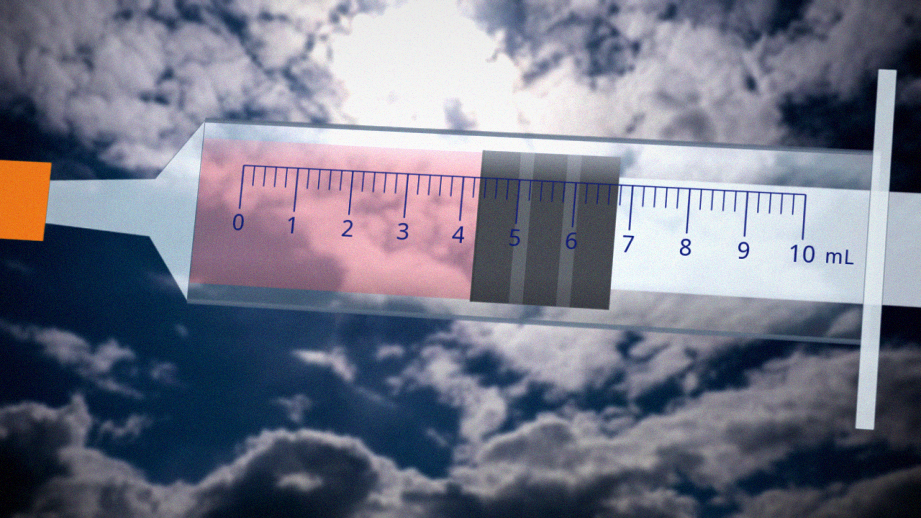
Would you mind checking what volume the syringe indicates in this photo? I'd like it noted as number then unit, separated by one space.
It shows 4.3 mL
